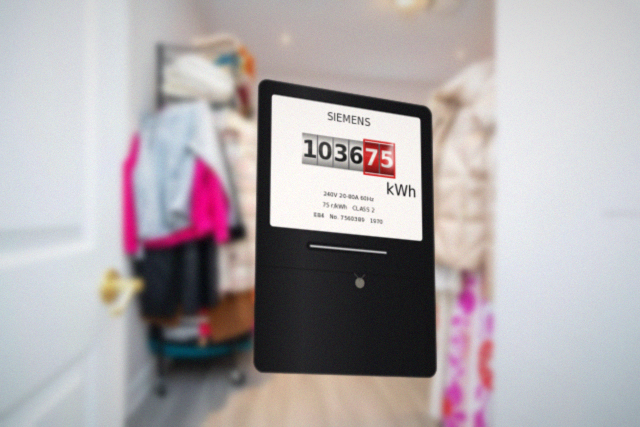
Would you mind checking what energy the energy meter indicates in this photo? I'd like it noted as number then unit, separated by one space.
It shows 1036.75 kWh
